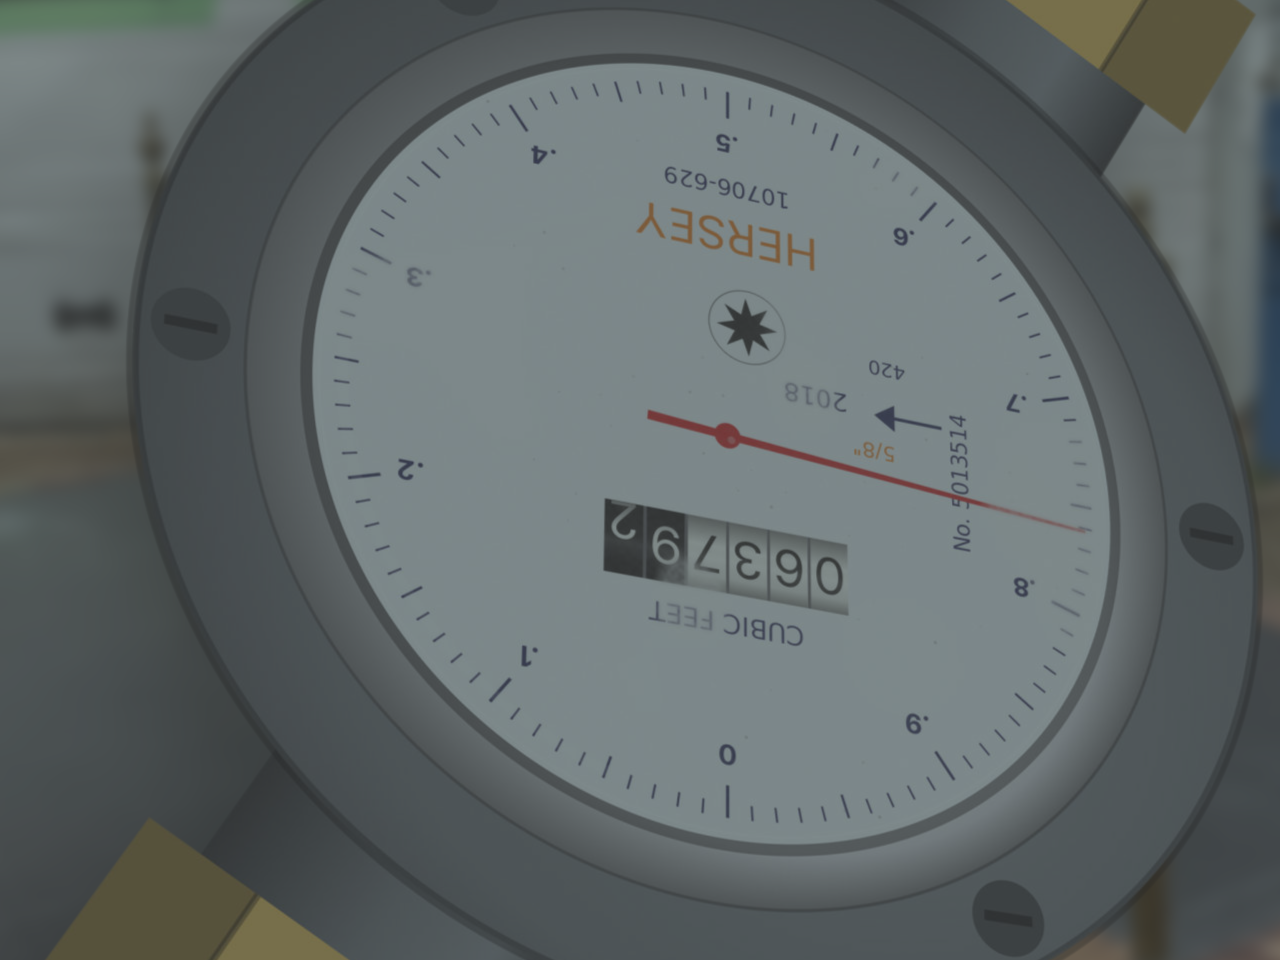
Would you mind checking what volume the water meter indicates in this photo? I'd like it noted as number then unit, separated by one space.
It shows 63791.76 ft³
